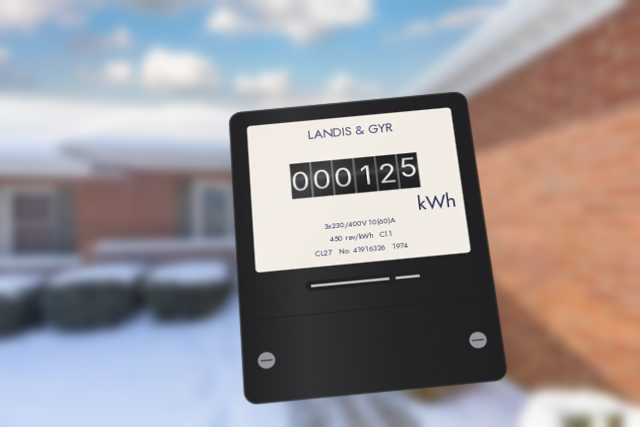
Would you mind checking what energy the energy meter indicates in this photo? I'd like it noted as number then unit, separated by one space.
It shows 125 kWh
